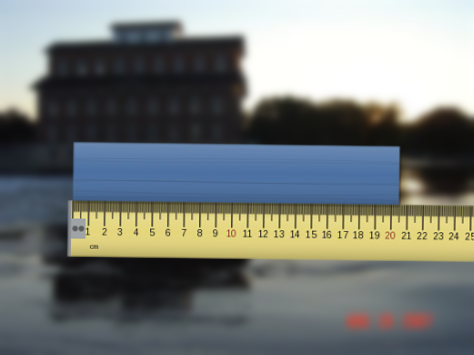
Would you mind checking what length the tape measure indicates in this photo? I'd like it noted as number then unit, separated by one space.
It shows 20.5 cm
